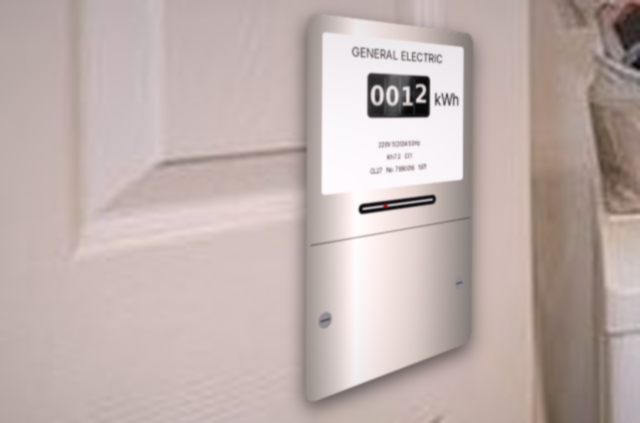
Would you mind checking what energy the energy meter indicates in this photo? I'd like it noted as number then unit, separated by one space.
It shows 12 kWh
